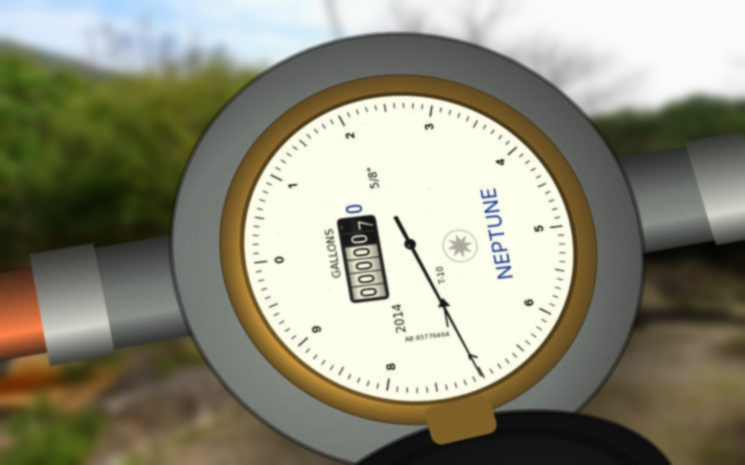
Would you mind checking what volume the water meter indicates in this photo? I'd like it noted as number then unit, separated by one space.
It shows 67.0 gal
